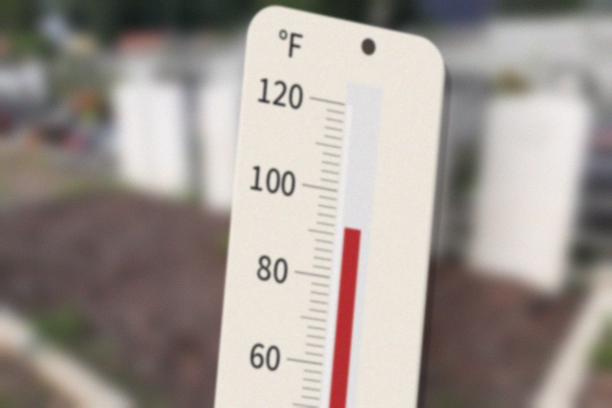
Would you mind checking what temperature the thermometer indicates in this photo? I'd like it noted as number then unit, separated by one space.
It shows 92 °F
